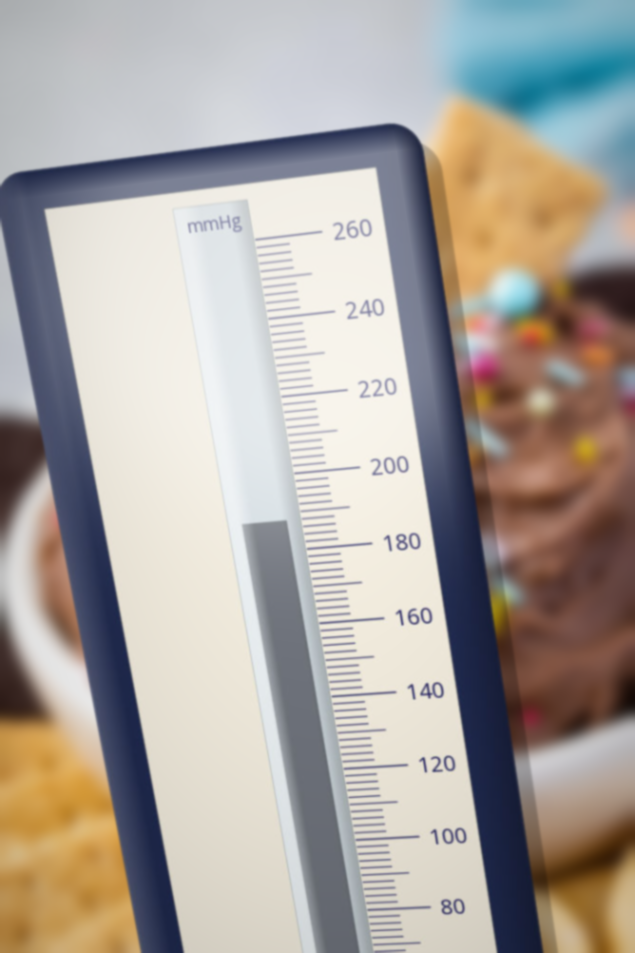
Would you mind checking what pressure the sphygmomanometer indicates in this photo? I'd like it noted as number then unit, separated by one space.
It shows 188 mmHg
